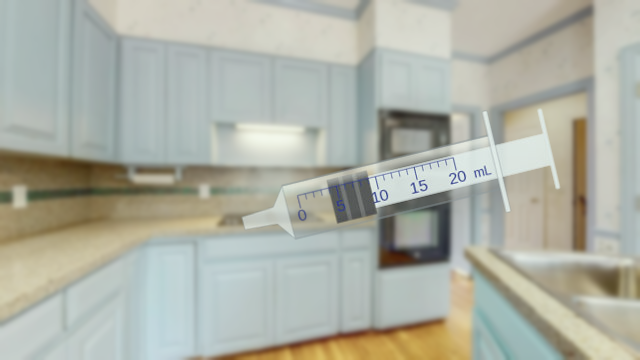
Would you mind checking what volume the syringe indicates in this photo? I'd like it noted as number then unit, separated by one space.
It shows 4 mL
